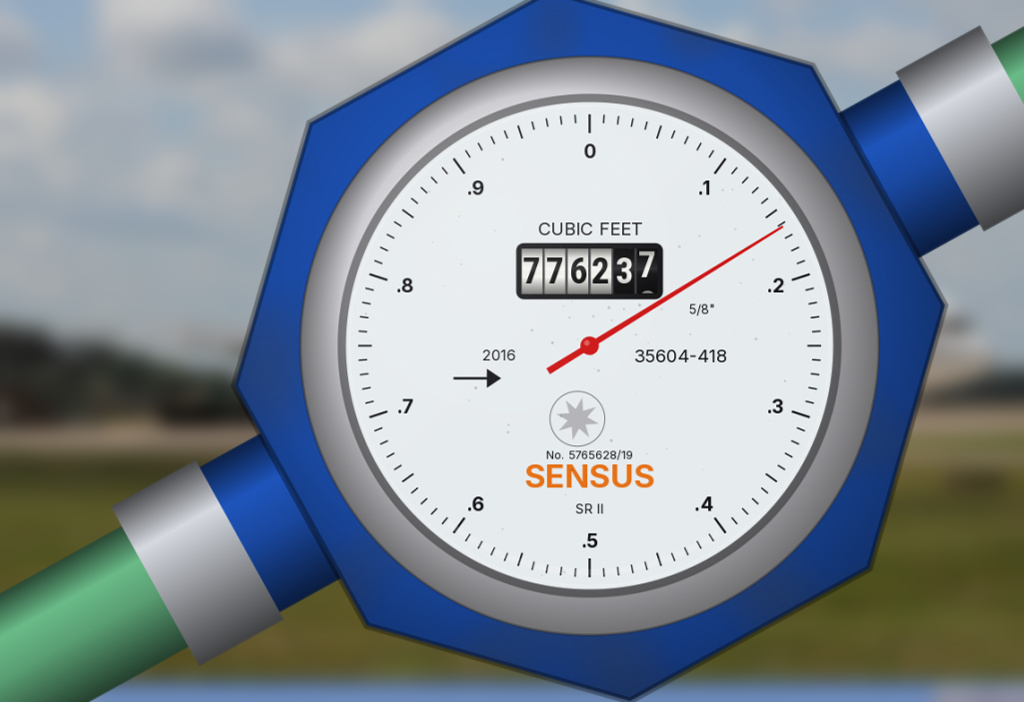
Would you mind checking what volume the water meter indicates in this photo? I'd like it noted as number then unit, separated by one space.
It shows 776237.16 ft³
